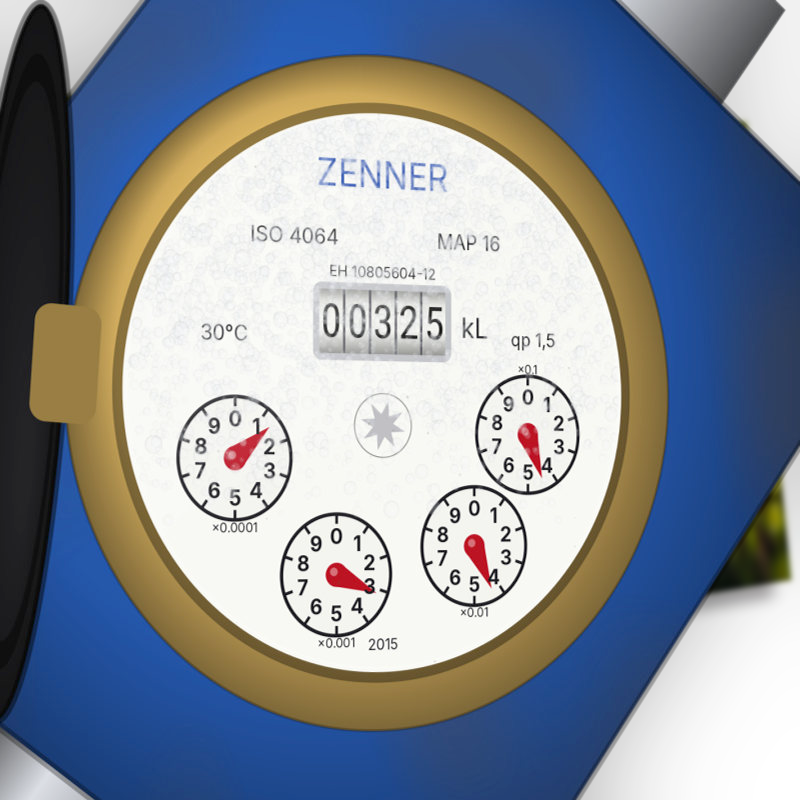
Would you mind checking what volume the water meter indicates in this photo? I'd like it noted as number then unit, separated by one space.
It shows 325.4431 kL
